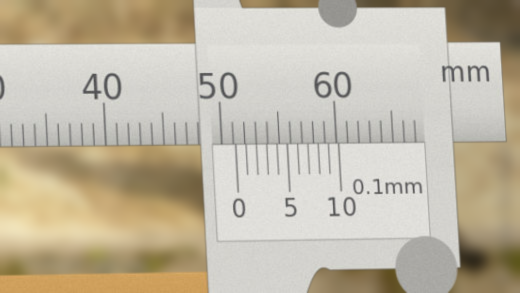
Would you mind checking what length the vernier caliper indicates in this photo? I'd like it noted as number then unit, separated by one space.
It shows 51.2 mm
